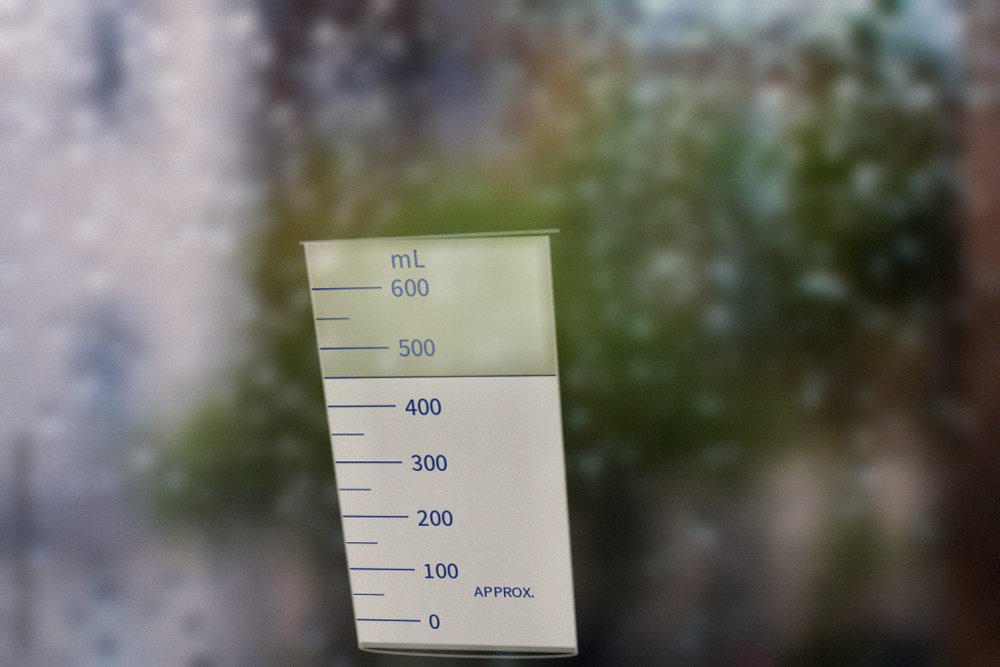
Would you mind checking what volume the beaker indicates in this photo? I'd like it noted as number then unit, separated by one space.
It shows 450 mL
